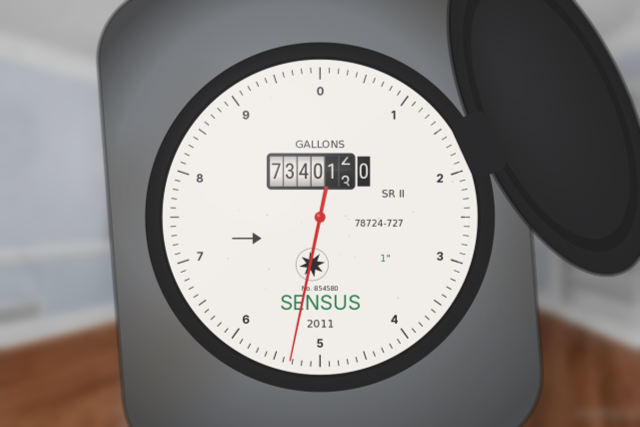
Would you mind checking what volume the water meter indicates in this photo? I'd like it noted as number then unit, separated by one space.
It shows 7340125.3 gal
